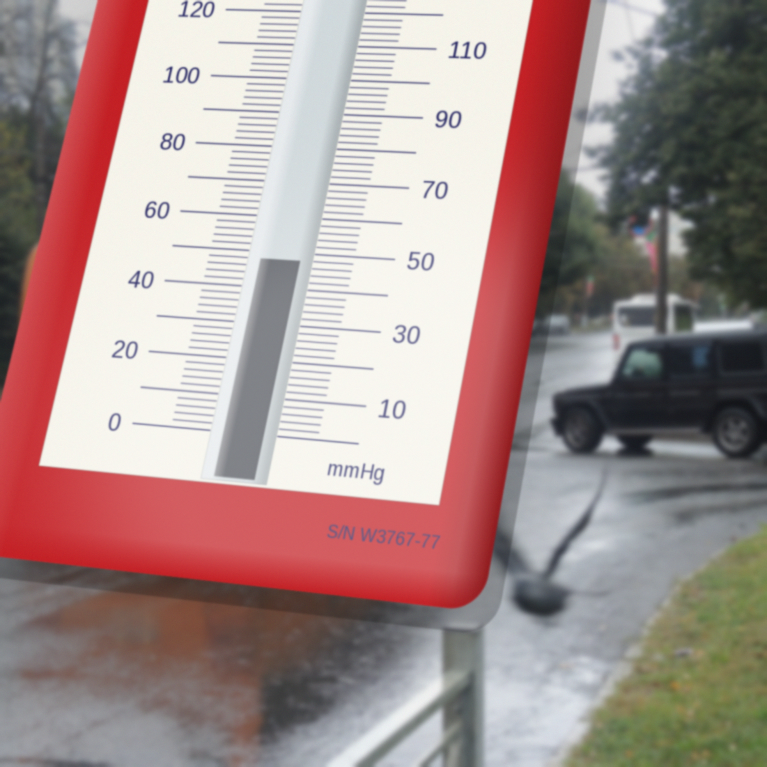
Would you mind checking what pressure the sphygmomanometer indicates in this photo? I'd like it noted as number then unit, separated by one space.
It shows 48 mmHg
